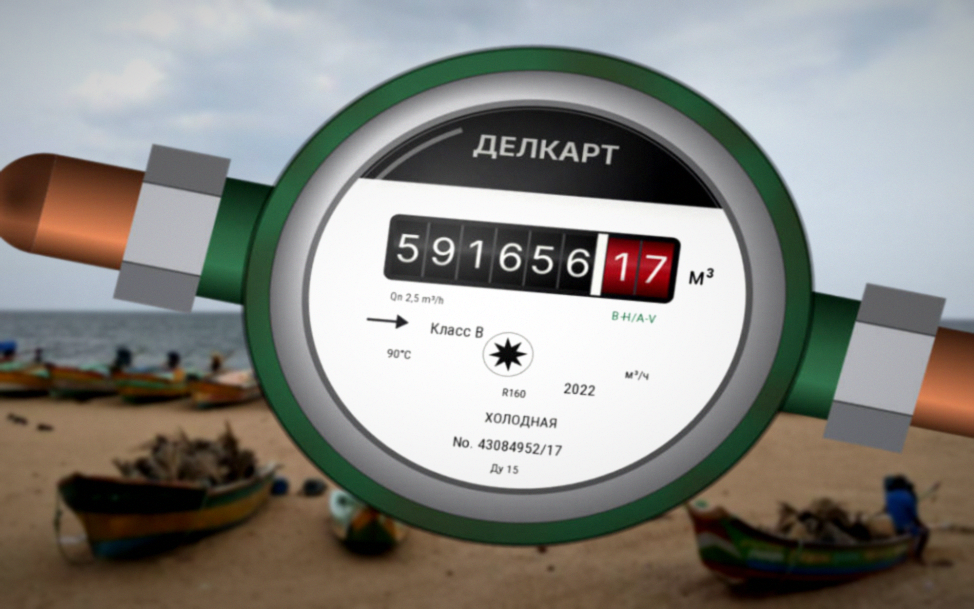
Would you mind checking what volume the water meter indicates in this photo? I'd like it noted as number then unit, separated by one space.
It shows 591656.17 m³
